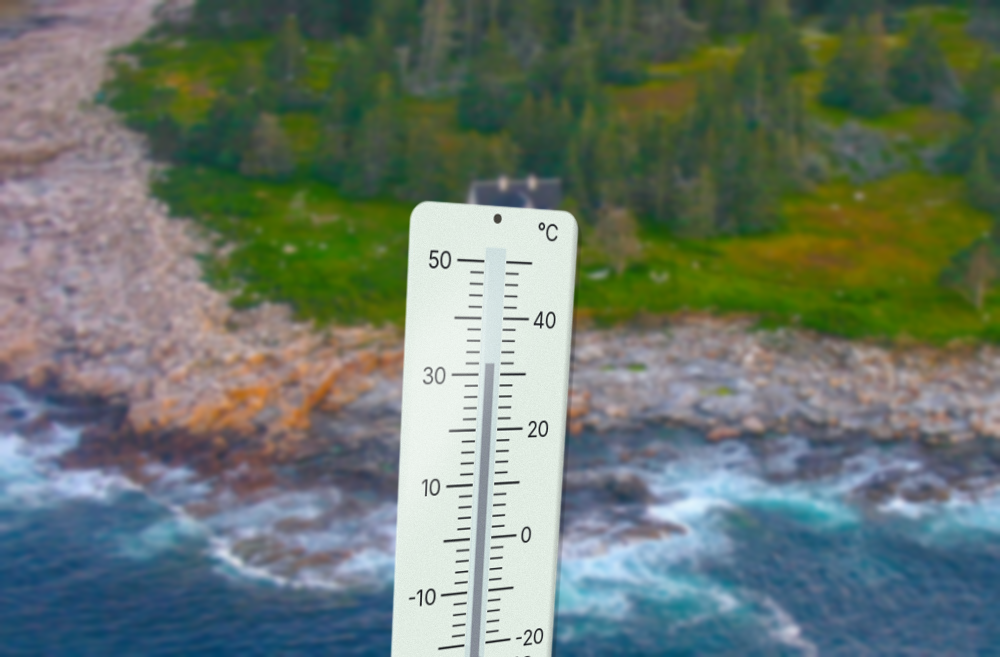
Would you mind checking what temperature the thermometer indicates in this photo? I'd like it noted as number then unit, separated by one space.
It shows 32 °C
